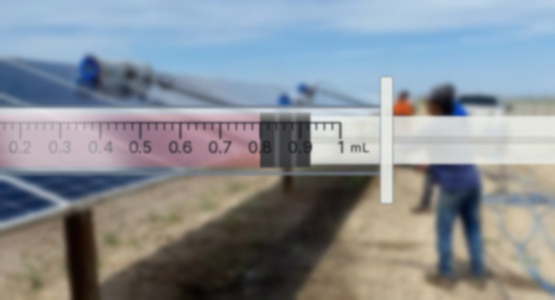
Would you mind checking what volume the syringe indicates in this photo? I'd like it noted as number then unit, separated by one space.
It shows 0.8 mL
